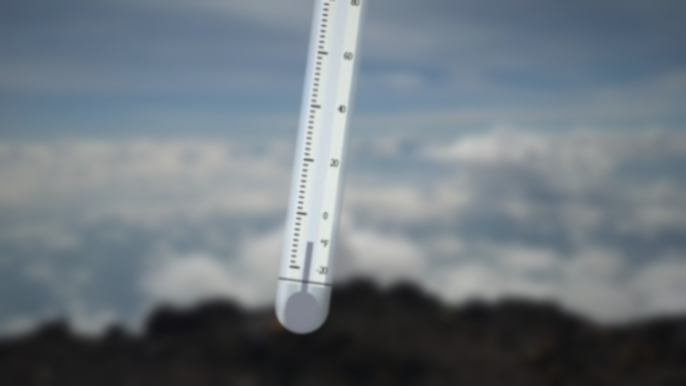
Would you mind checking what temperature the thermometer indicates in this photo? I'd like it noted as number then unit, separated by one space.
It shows -10 °F
